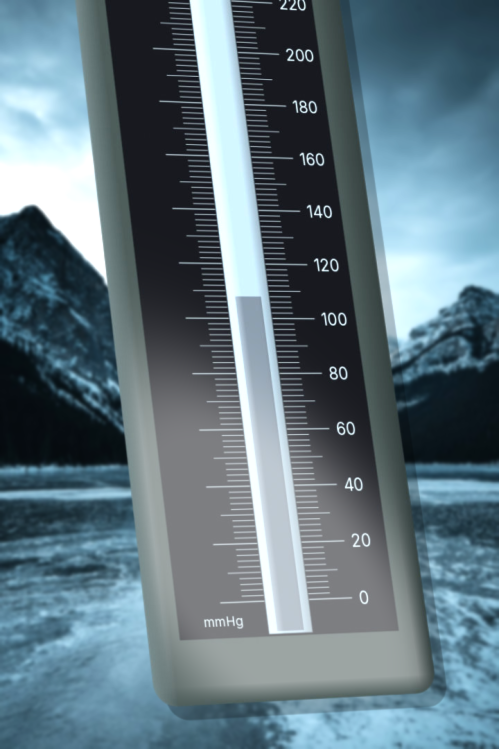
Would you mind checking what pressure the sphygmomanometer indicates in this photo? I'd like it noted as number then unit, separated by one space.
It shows 108 mmHg
